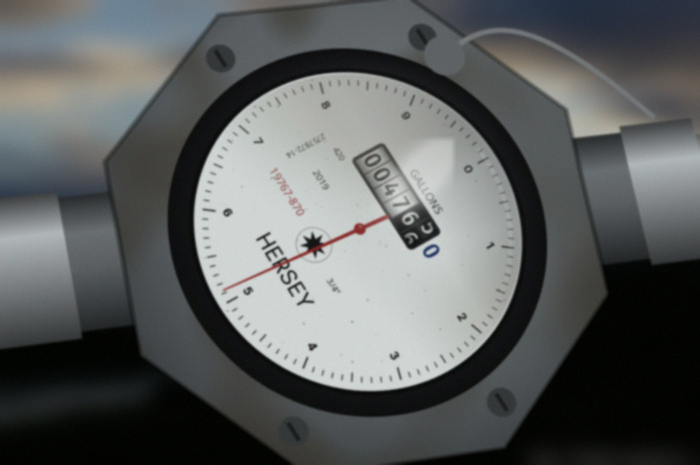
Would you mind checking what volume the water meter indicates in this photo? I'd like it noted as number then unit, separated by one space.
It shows 47655.1 gal
